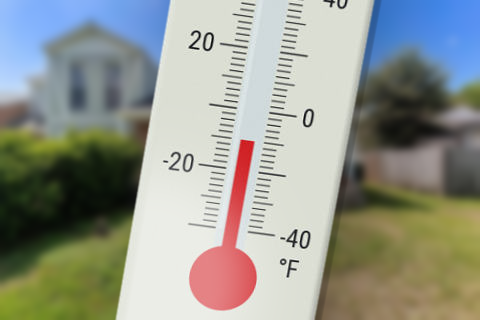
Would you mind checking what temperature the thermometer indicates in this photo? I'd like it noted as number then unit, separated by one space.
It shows -10 °F
